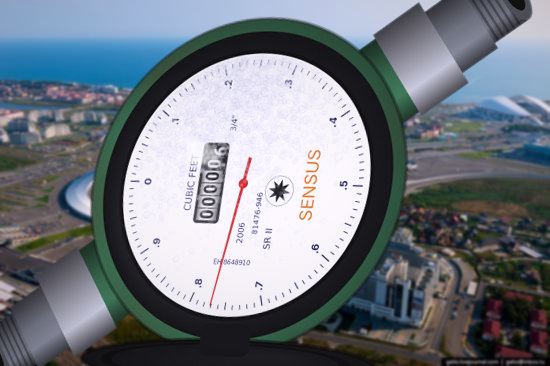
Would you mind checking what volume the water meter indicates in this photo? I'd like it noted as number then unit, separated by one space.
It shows 5.77 ft³
